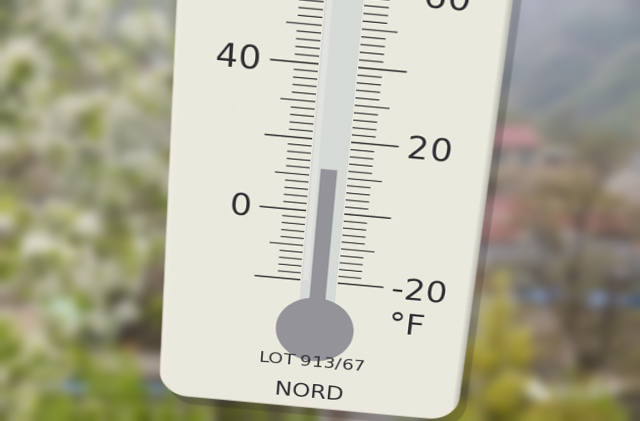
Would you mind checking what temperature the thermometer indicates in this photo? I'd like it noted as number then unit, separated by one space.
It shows 12 °F
